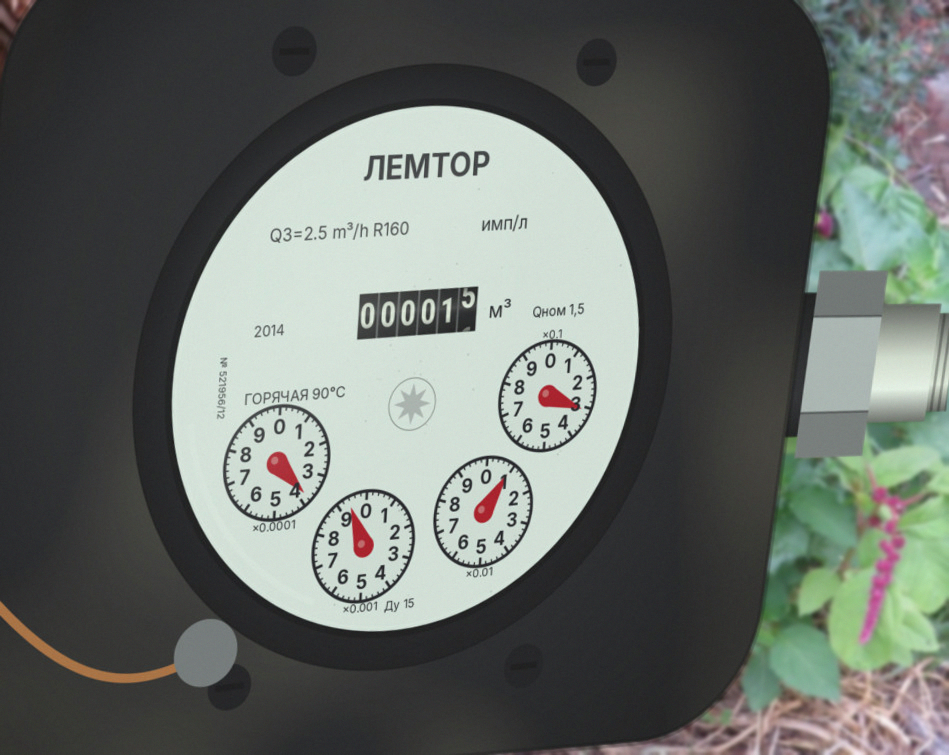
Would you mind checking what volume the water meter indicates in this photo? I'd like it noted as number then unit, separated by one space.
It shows 15.3093 m³
